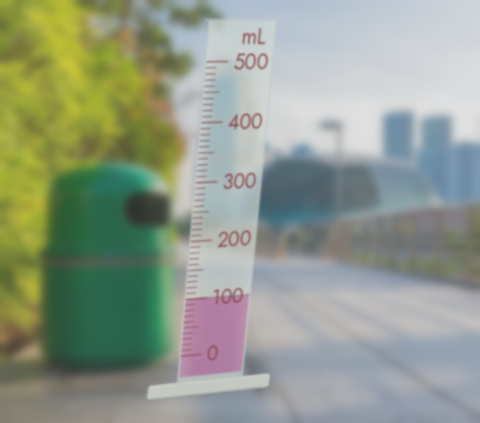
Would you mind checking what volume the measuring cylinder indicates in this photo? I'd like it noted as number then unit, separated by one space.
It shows 100 mL
